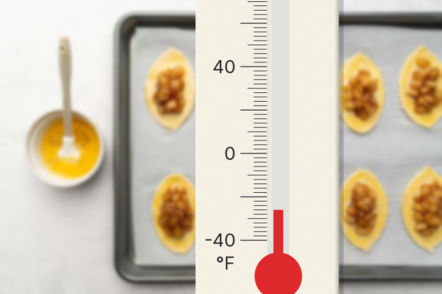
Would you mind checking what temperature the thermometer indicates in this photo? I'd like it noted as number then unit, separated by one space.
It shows -26 °F
